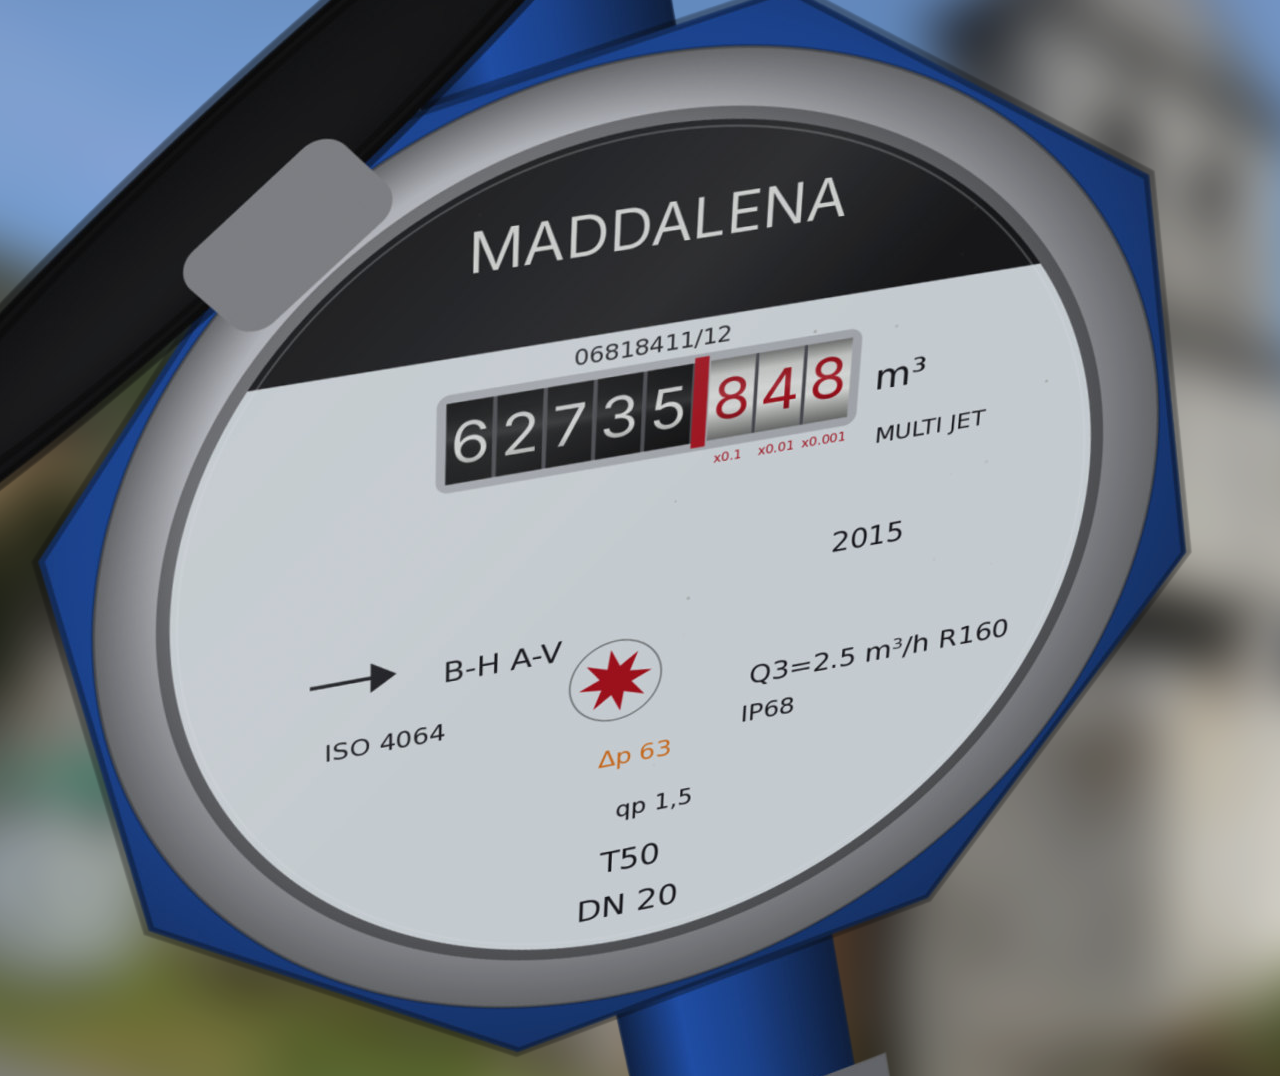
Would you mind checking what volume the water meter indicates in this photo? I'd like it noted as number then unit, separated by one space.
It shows 62735.848 m³
